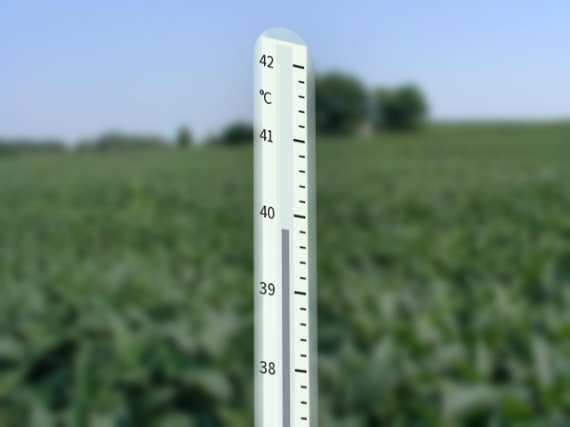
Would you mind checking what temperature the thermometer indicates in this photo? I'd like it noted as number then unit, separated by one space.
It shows 39.8 °C
